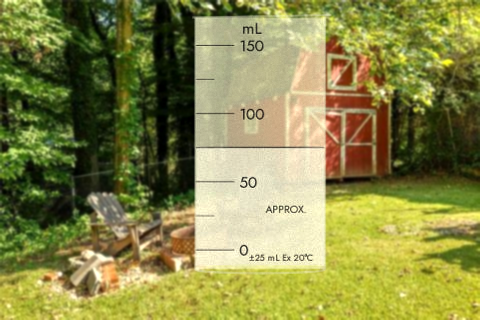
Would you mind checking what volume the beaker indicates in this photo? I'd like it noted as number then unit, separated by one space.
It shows 75 mL
